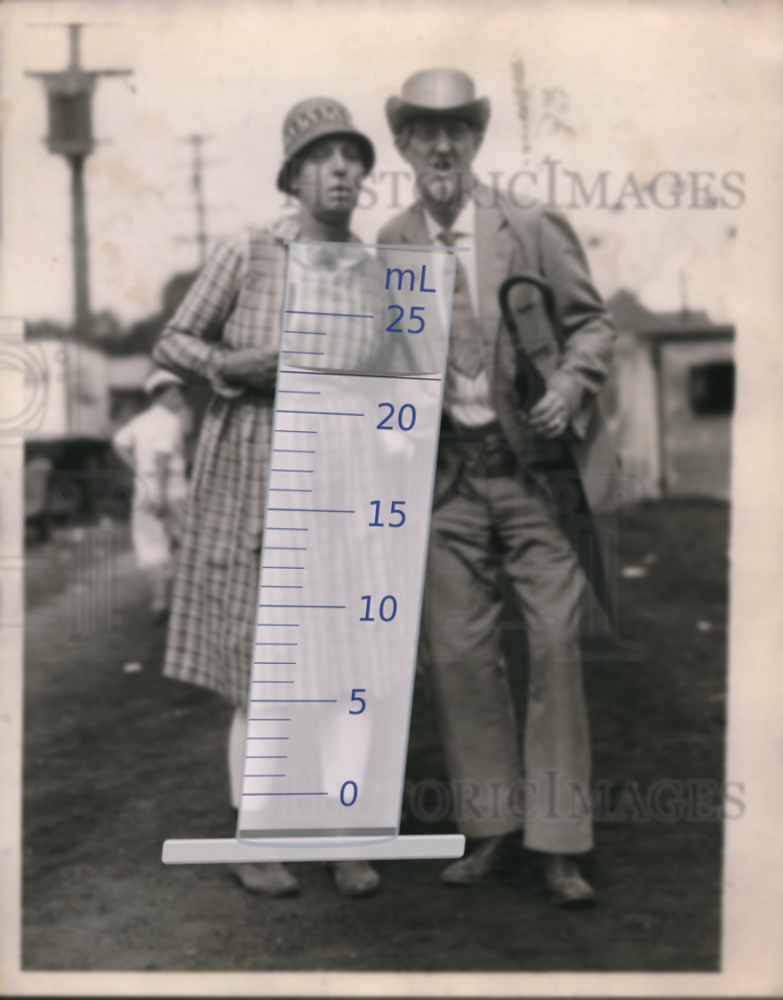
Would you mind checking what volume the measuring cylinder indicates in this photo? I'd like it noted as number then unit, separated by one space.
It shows 22 mL
